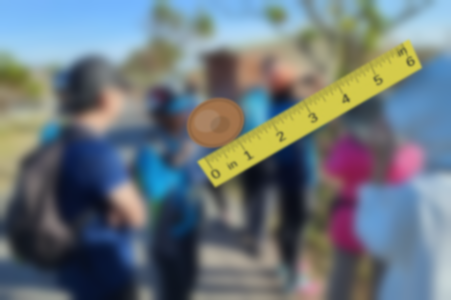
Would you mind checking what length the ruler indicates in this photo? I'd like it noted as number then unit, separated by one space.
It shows 1.5 in
